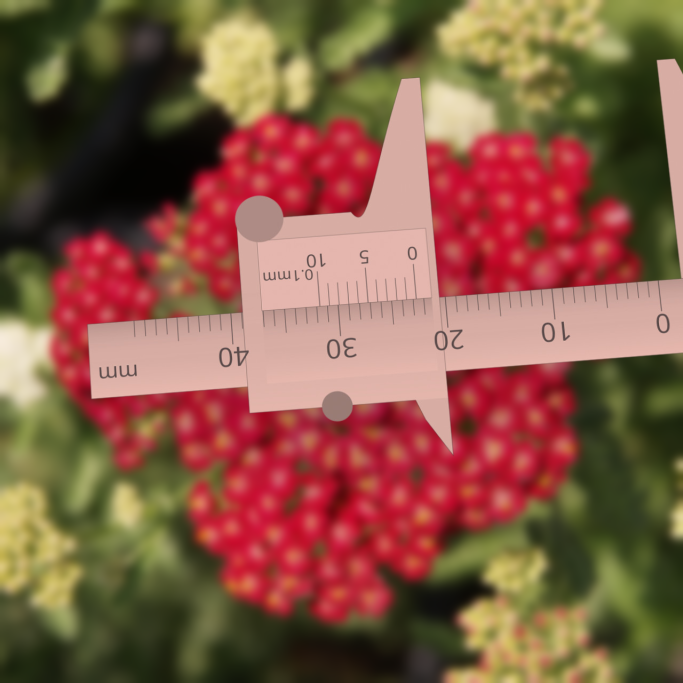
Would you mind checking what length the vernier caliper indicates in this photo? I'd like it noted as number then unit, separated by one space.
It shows 22.7 mm
